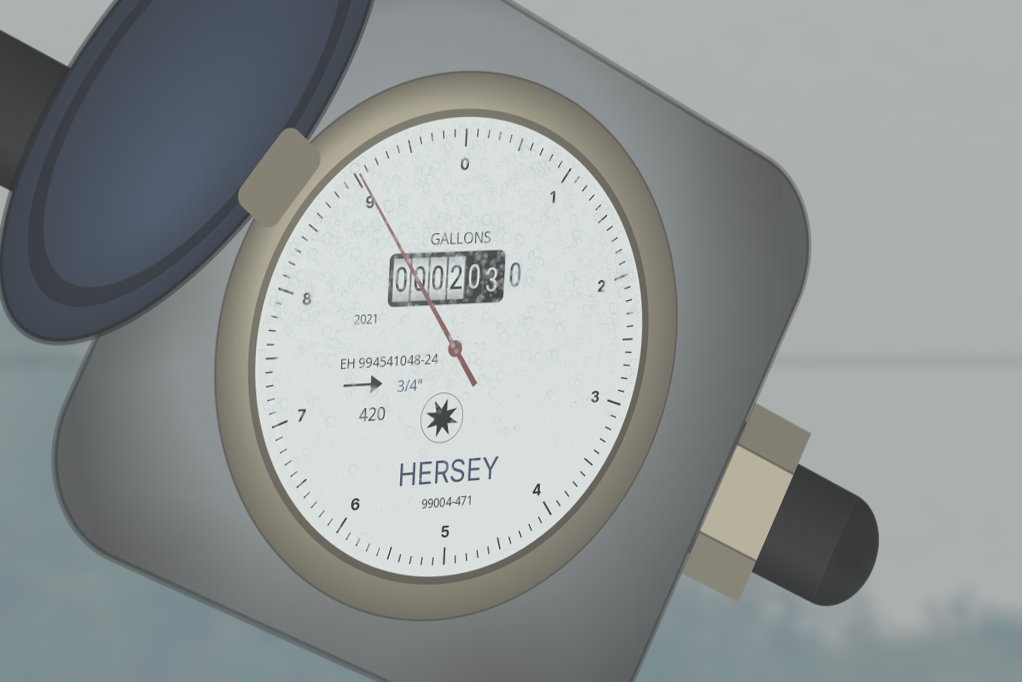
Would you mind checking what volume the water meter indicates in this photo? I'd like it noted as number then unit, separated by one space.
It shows 2029.0 gal
